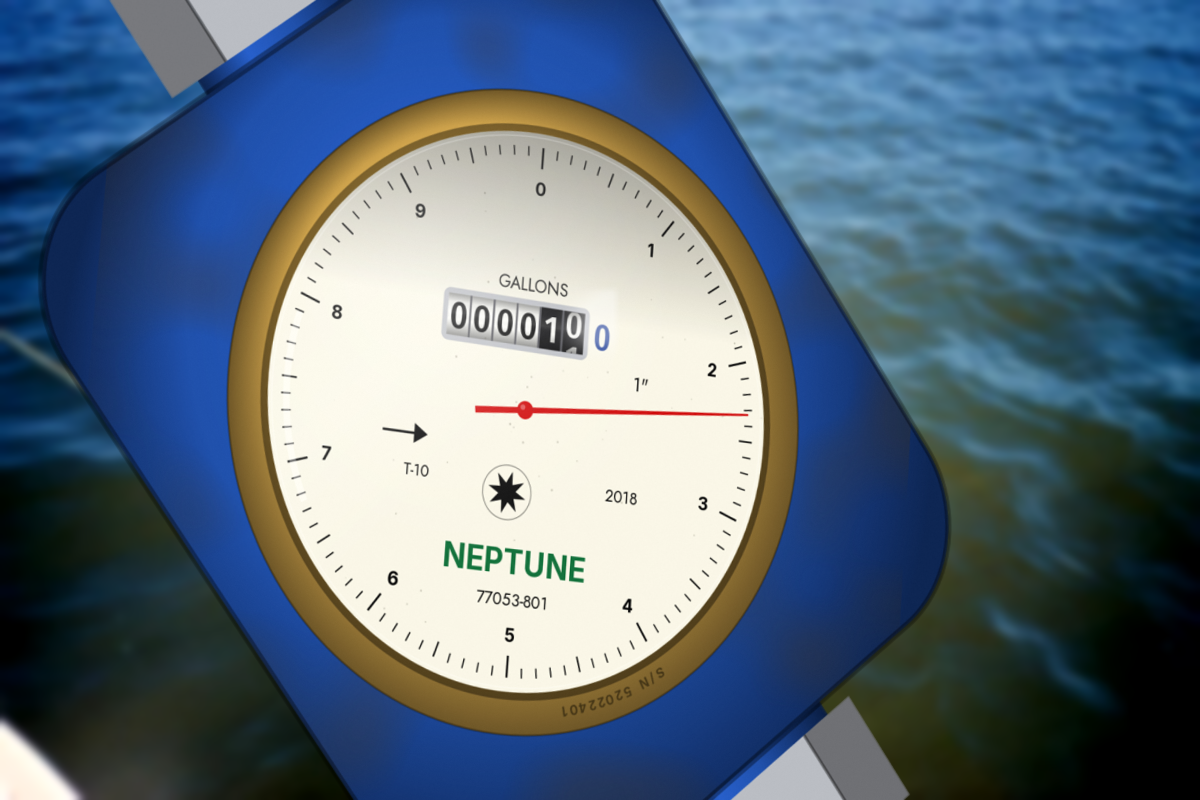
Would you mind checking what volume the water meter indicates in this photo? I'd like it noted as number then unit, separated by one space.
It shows 102.3 gal
